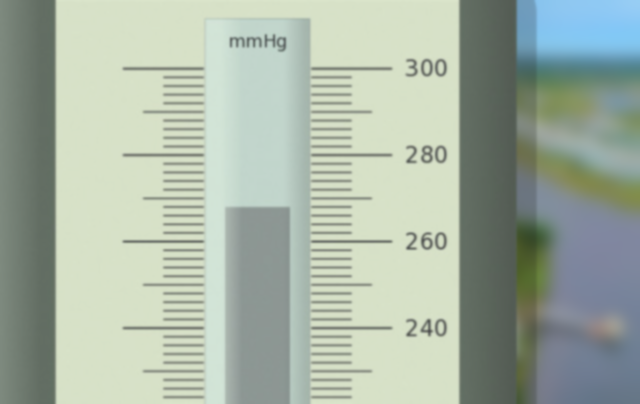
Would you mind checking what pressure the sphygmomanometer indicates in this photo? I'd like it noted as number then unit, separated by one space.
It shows 268 mmHg
